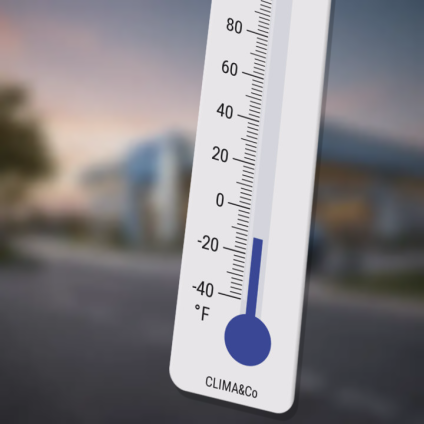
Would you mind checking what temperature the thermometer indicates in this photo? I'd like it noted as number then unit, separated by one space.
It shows -12 °F
